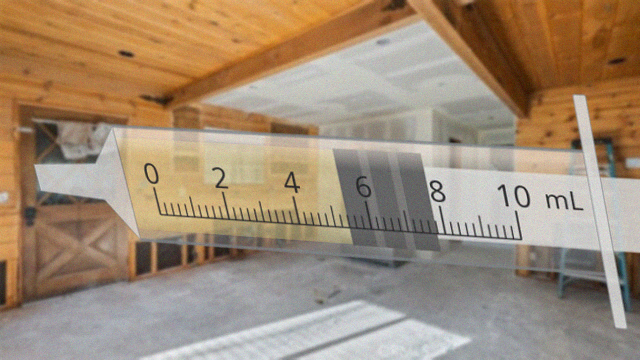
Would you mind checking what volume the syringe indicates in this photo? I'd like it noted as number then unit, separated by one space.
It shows 5.4 mL
